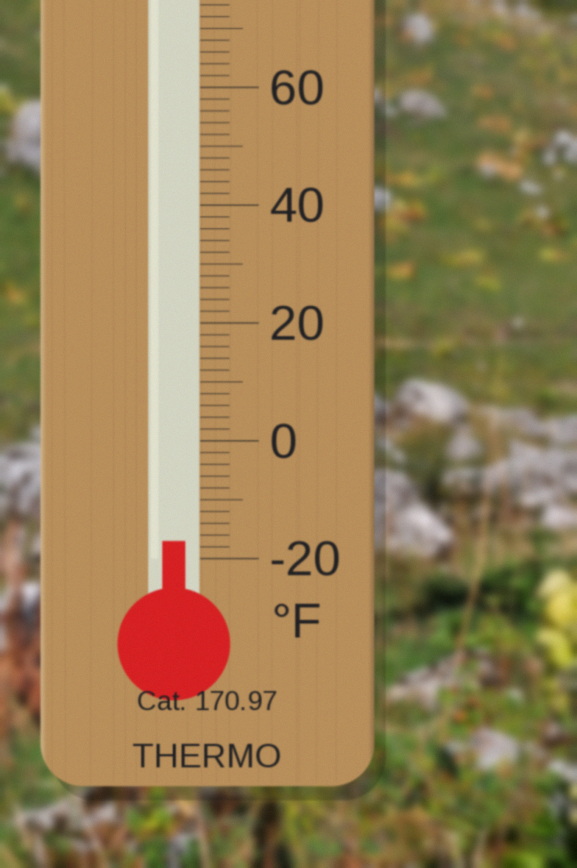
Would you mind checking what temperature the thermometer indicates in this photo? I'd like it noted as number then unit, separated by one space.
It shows -17 °F
